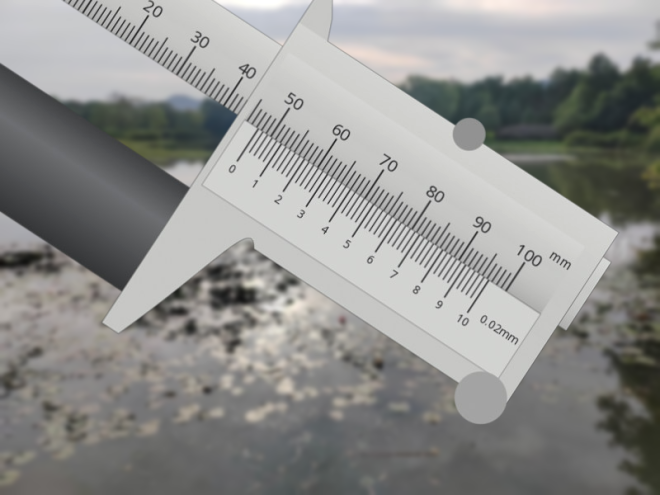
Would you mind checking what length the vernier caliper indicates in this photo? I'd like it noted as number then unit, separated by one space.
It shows 47.4 mm
